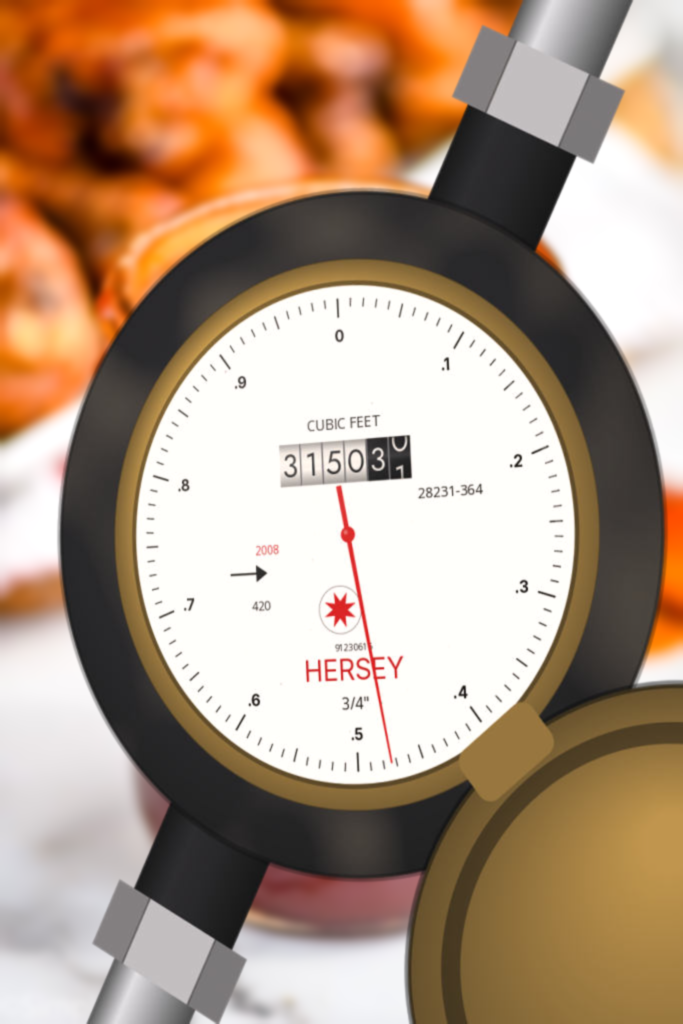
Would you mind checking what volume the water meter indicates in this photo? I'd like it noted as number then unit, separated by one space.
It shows 315030.47 ft³
